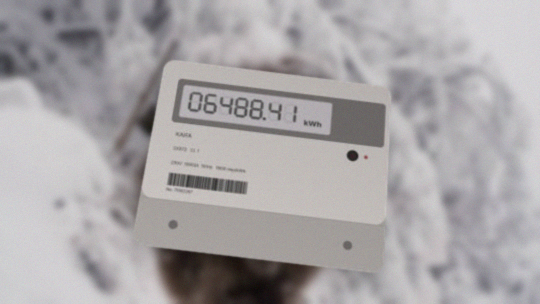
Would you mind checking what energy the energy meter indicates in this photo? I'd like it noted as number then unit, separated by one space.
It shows 6488.41 kWh
